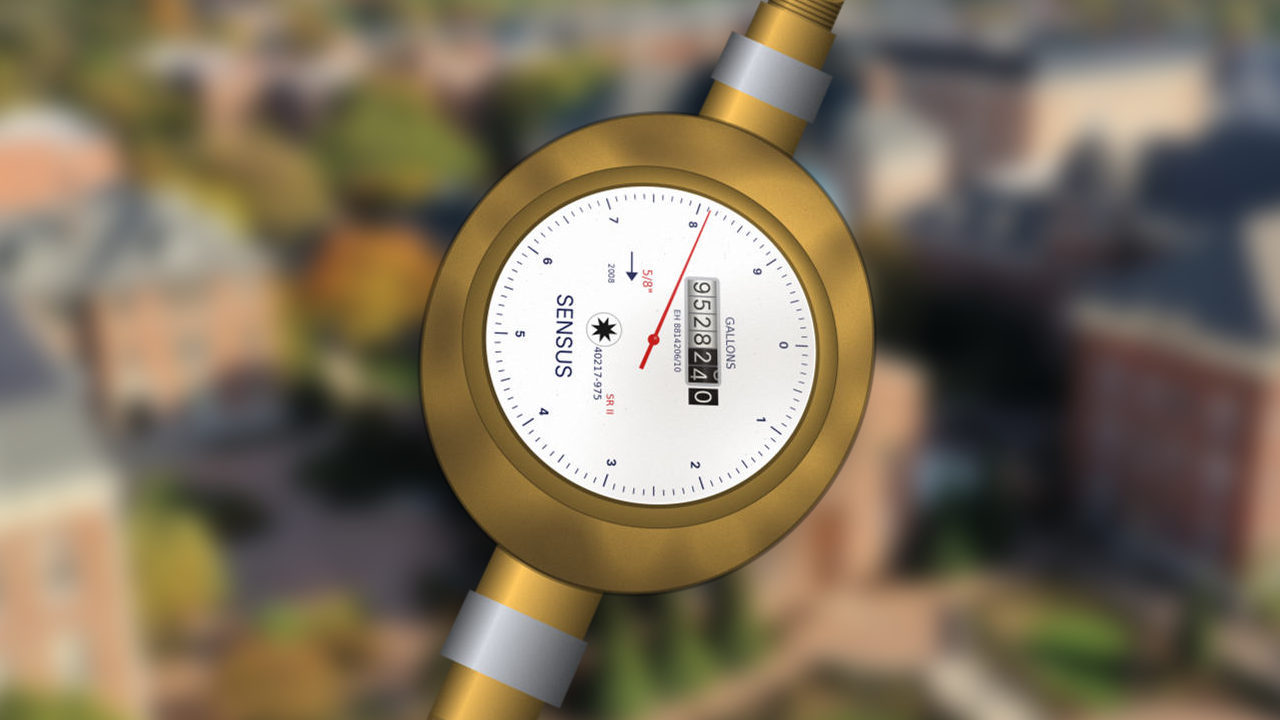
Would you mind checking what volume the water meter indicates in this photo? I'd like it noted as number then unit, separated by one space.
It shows 9528238.1 gal
